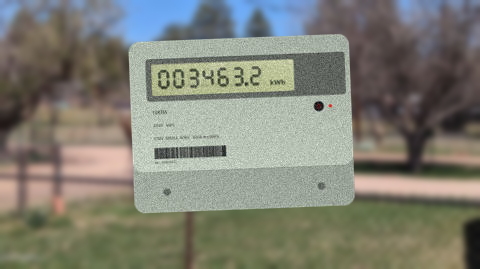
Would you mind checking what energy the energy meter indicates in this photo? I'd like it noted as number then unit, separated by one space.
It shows 3463.2 kWh
